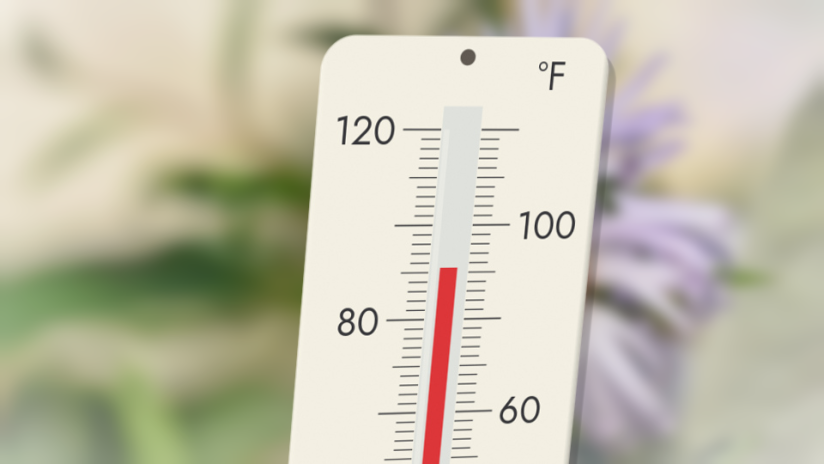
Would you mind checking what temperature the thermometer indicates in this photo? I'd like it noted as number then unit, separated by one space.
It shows 91 °F
